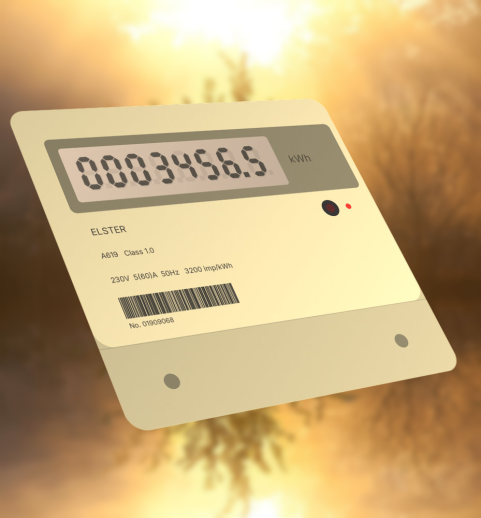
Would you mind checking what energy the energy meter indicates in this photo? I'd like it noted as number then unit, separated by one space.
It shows 3456.5 kWh
